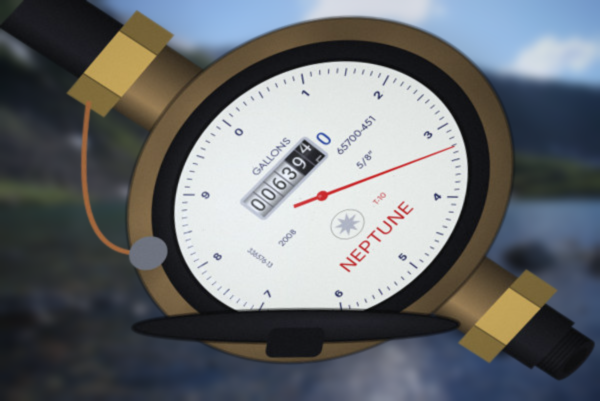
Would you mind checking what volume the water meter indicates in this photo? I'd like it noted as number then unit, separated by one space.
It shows 63943.3 gal
